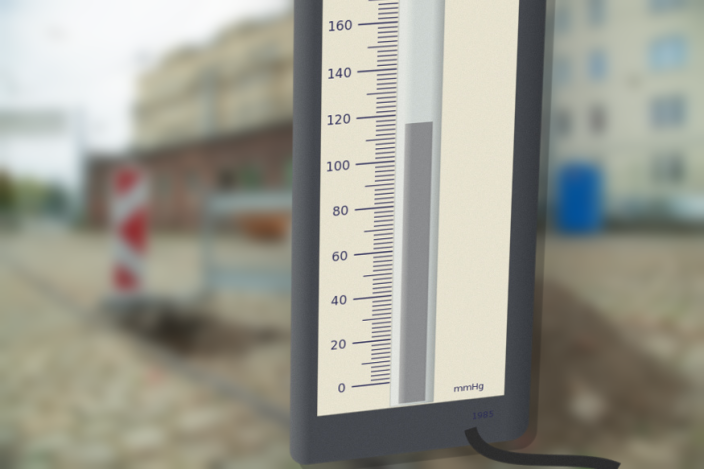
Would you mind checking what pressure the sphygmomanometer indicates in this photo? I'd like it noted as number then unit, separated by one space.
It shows 116 mmHg
